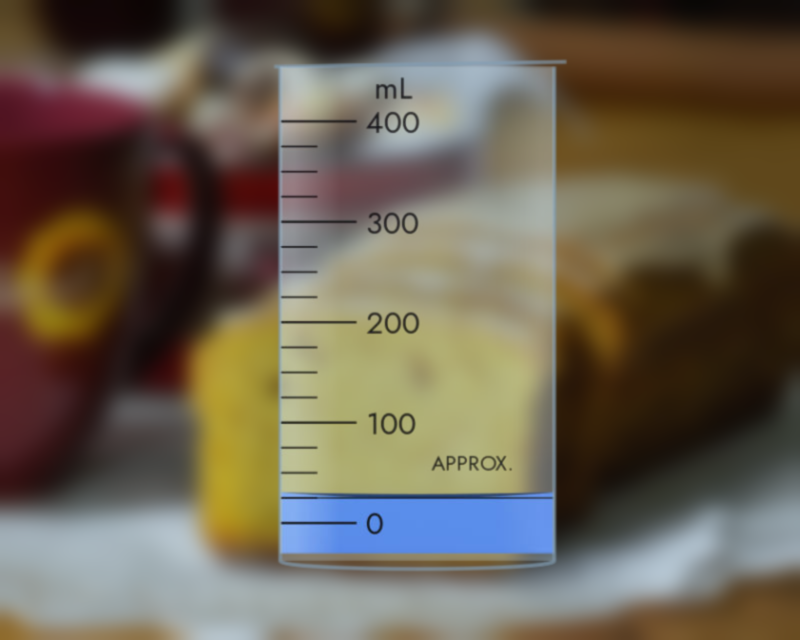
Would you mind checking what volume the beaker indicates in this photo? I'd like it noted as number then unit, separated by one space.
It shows 25 mL
